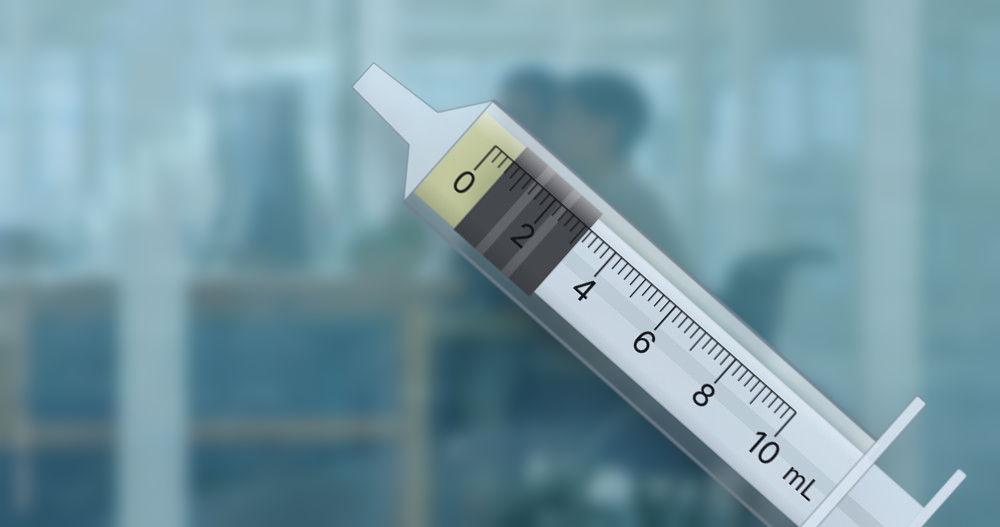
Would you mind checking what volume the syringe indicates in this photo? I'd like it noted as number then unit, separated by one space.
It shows 0.6 mL
